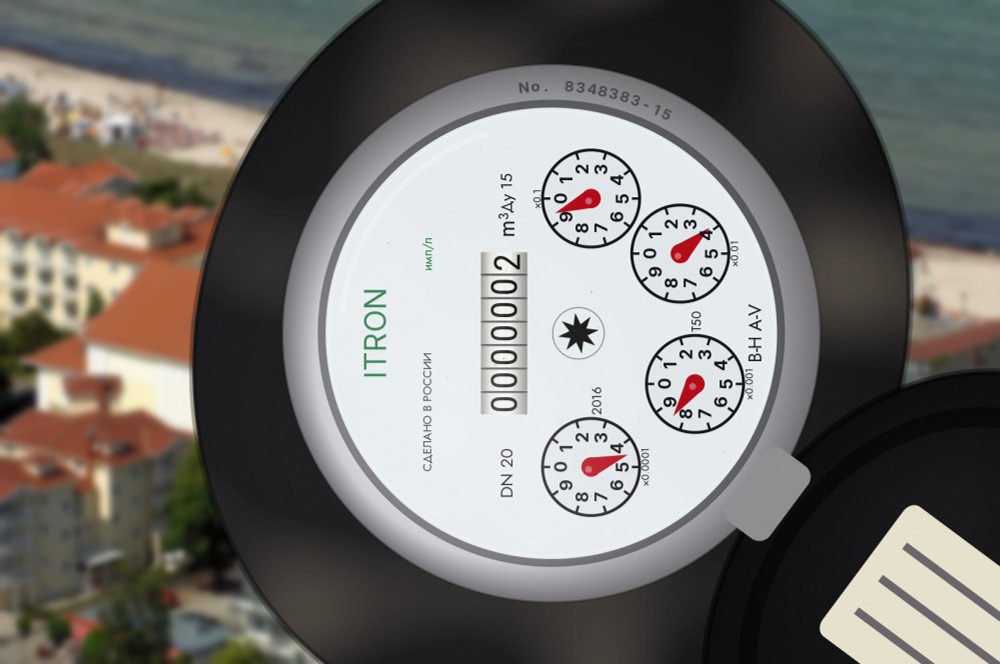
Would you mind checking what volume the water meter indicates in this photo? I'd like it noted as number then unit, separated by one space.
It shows 1.9384 m³
